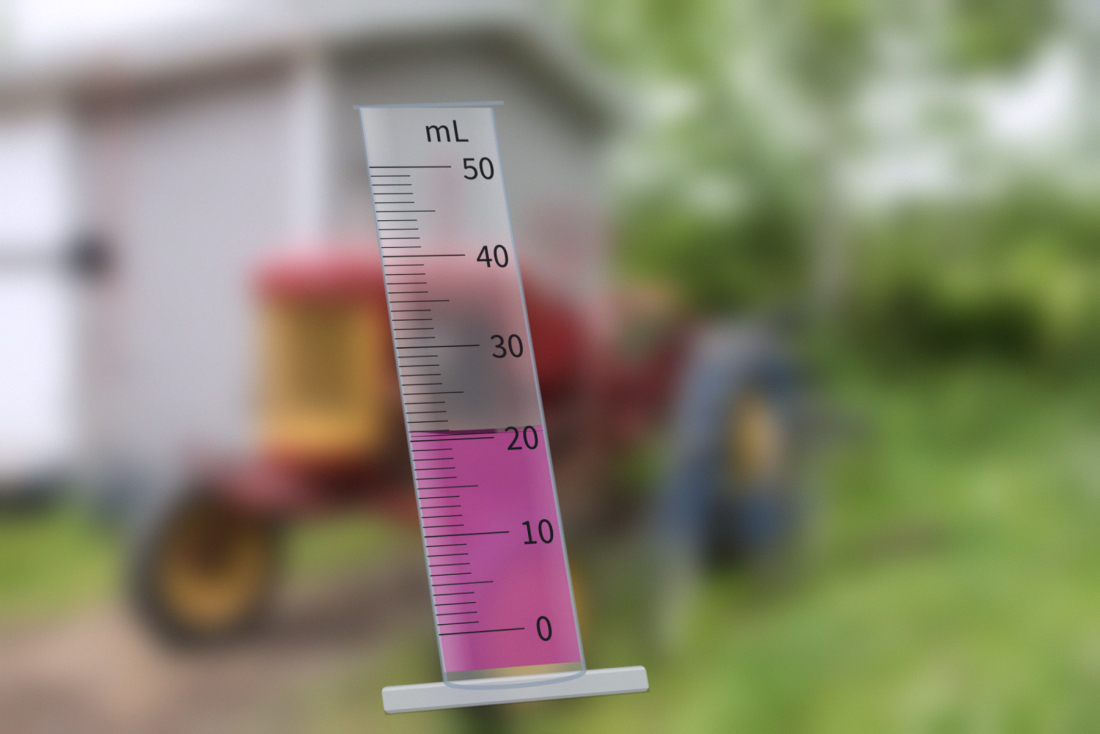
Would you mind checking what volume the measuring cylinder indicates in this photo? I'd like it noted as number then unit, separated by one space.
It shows 20.5 mL
